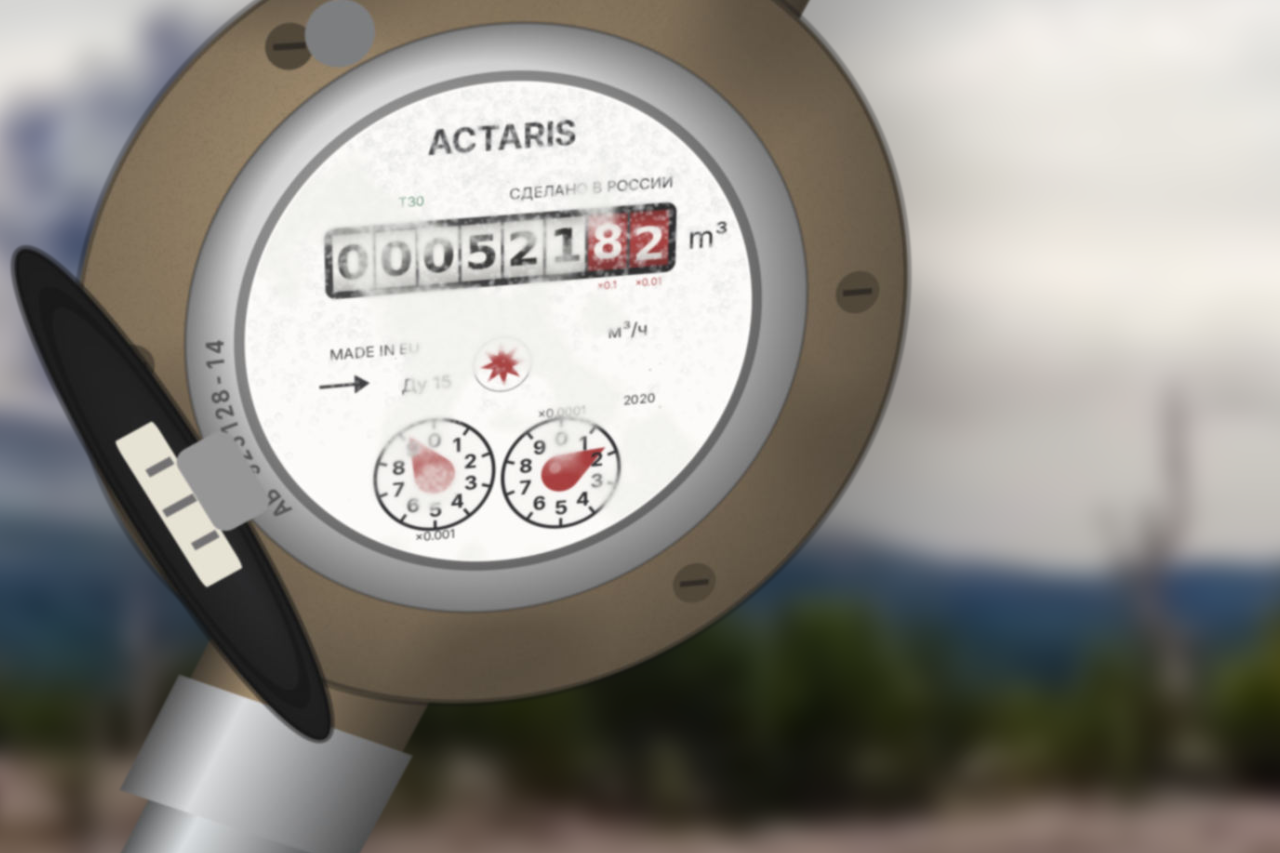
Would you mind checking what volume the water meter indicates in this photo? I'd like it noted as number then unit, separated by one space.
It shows 521.8191 m³
